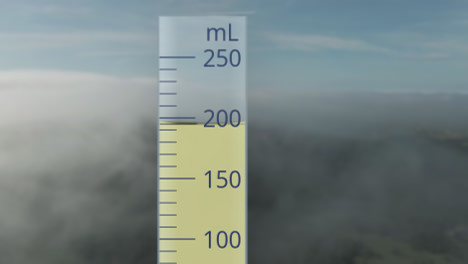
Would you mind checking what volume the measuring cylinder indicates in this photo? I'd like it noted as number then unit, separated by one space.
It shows 195 mL
